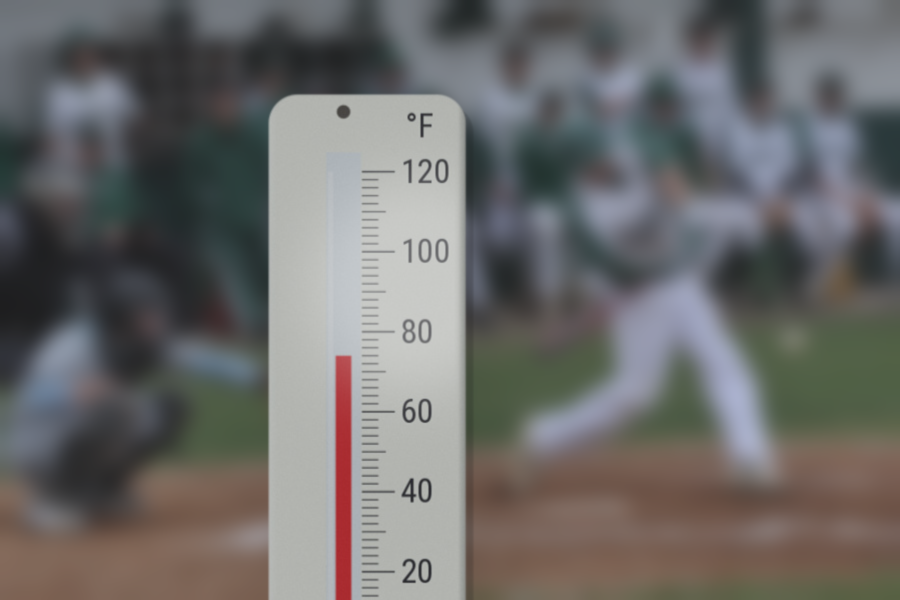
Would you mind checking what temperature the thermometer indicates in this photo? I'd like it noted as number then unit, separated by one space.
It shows 74 °F
